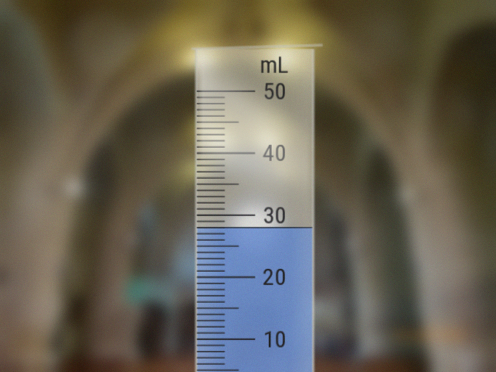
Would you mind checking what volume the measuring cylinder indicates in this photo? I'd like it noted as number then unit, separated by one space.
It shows 28 mL
